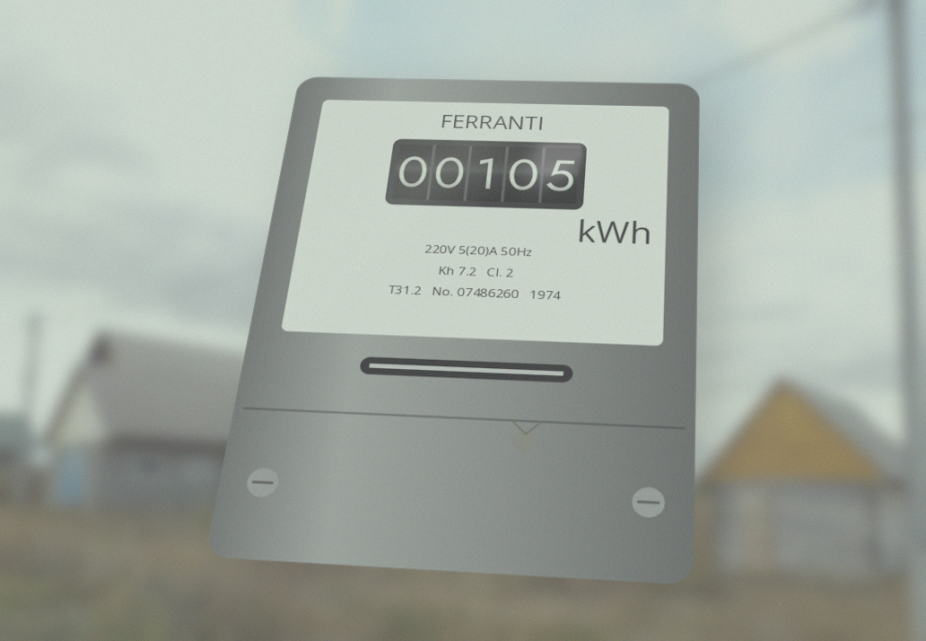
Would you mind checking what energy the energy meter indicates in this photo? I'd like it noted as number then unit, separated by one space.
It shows 105 kWh
